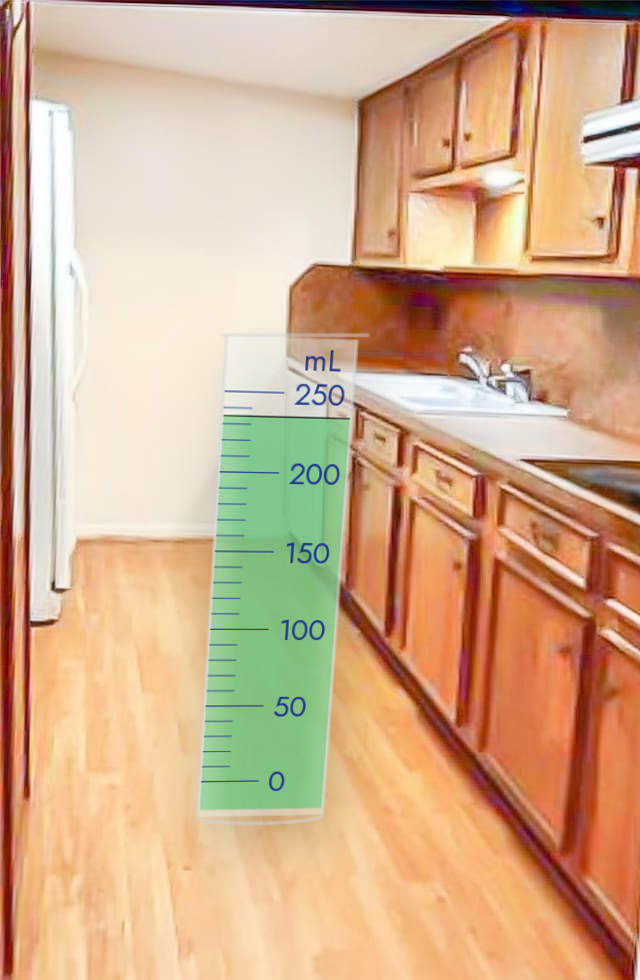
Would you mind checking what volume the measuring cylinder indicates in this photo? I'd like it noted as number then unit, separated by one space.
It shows 235 mL
